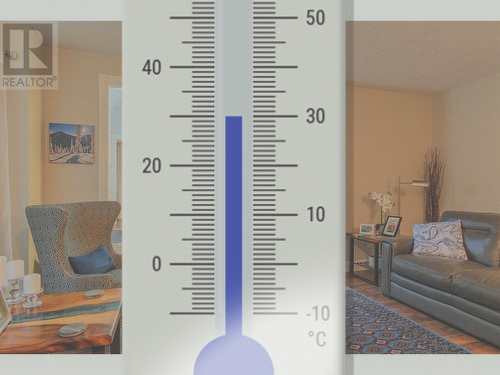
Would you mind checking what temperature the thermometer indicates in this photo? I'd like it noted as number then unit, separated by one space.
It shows 30 °C
